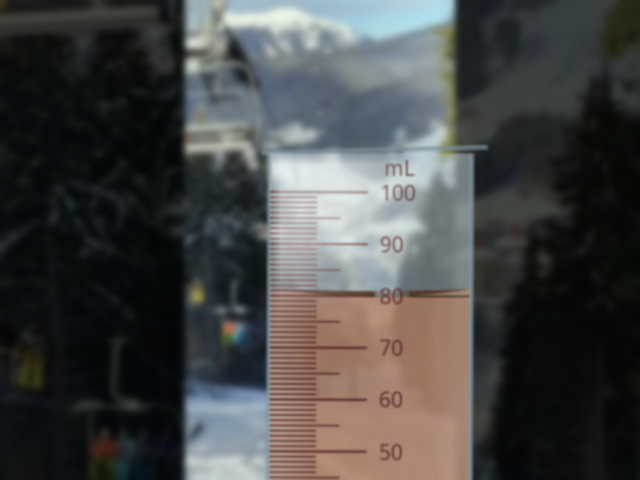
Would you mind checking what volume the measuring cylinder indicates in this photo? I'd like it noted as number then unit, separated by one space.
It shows 80 mL
